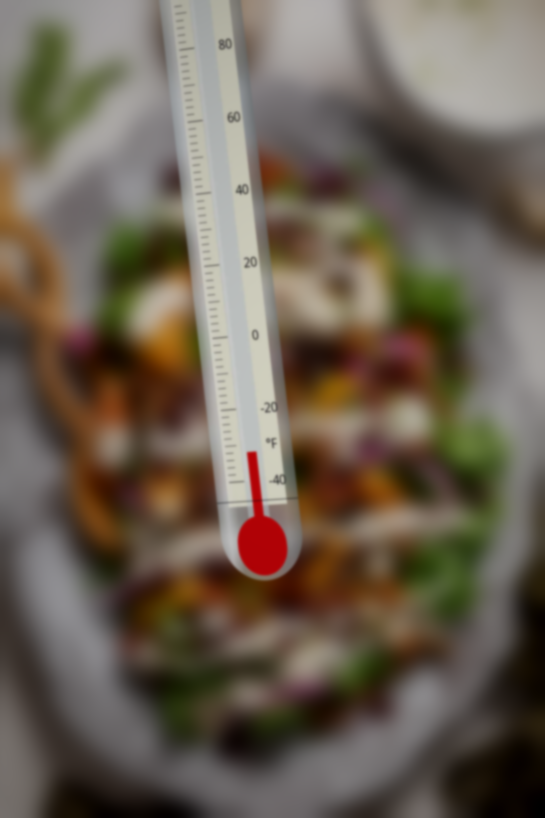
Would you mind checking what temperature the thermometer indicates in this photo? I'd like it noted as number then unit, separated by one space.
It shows -32 °F
